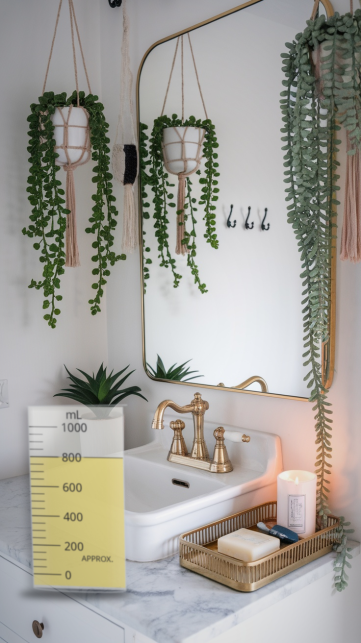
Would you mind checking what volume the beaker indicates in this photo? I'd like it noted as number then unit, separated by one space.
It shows 800 mL
